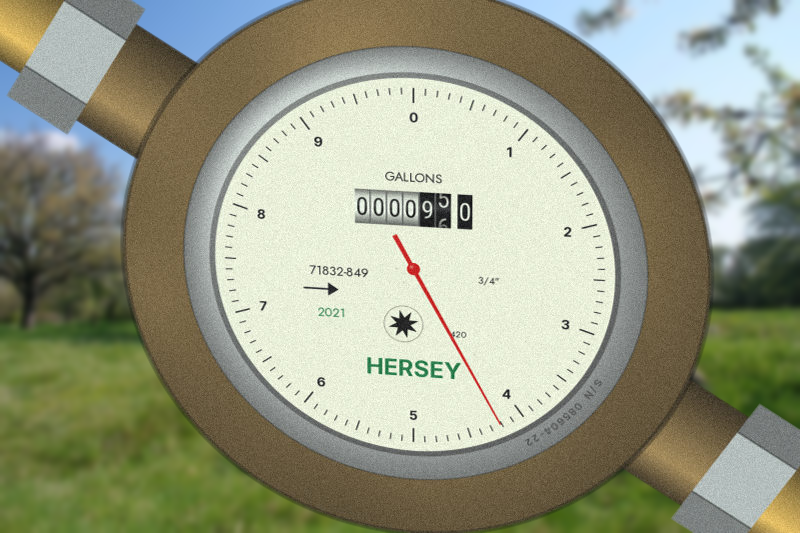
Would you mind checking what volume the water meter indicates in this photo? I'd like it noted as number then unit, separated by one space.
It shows 954.2 gal
